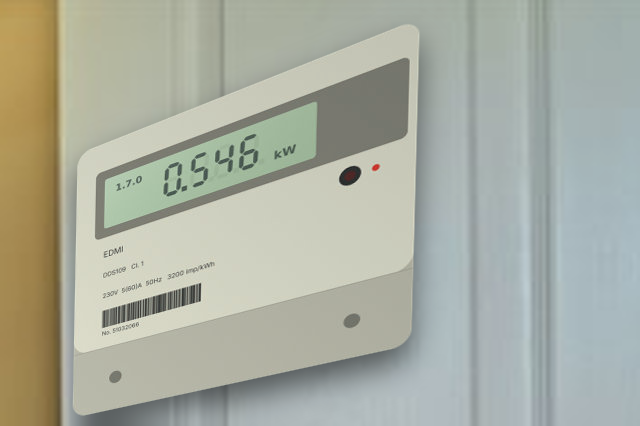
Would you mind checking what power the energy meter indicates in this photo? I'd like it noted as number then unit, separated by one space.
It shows 0.546 kW
